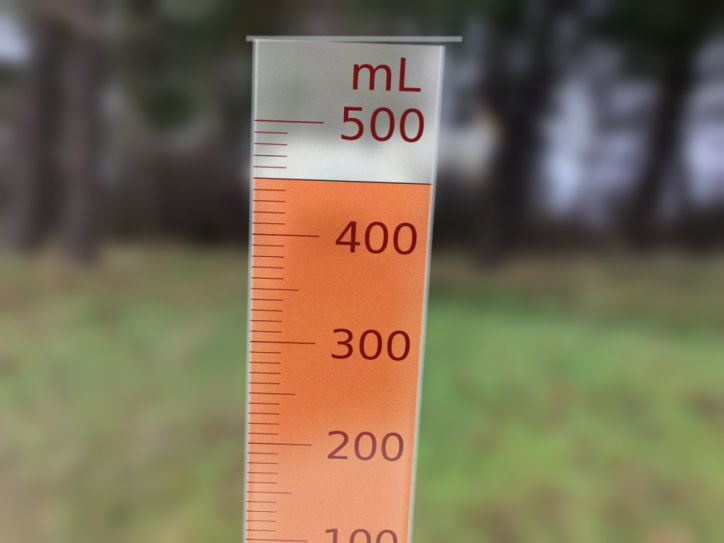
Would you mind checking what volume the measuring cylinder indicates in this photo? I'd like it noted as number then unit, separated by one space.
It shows 450 mL
